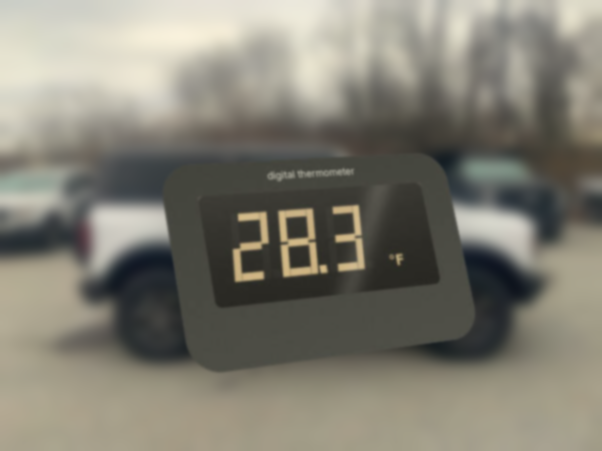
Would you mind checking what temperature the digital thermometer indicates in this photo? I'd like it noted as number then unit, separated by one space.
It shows 28.3 °F
